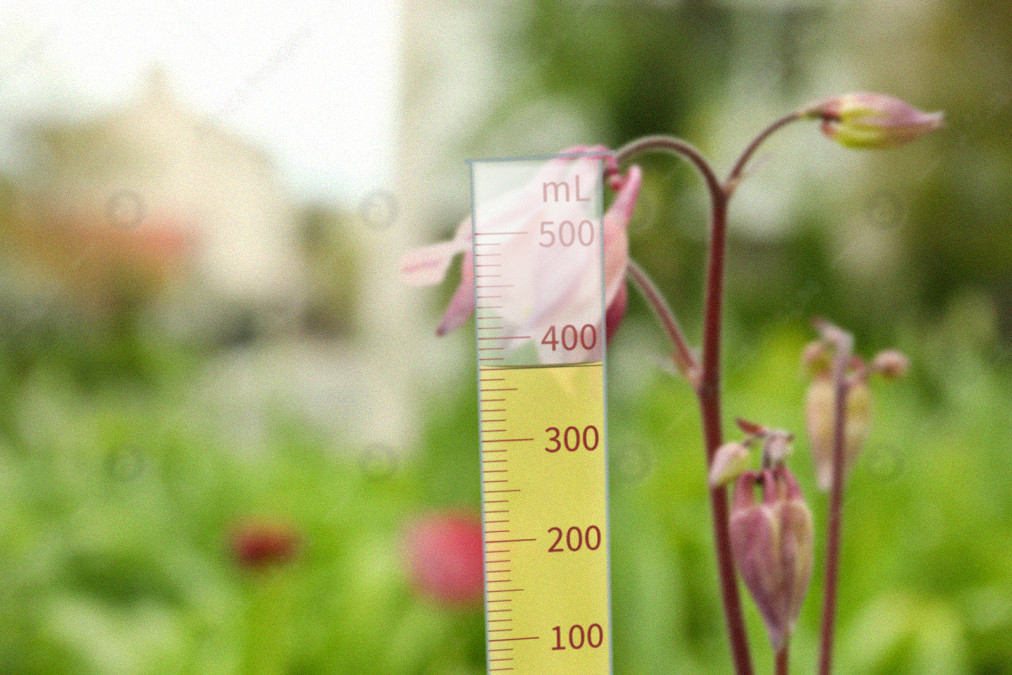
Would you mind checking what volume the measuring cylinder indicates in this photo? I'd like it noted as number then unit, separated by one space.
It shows 370 mL
